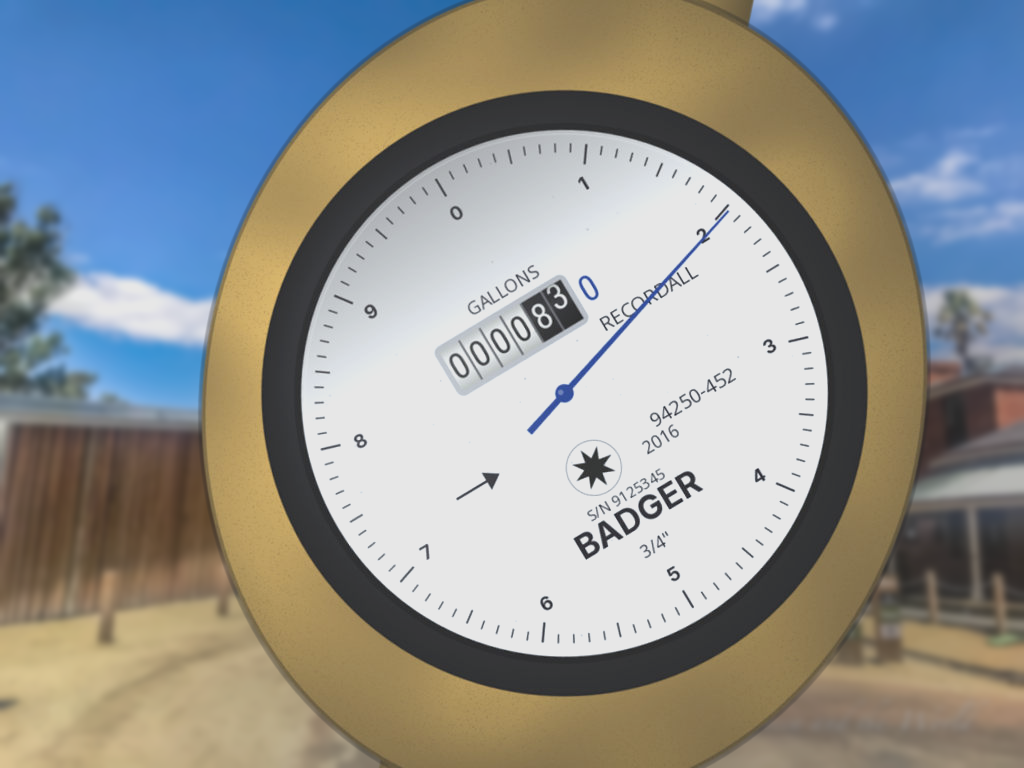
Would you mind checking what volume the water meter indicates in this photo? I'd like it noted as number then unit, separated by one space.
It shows 832.0 gal
